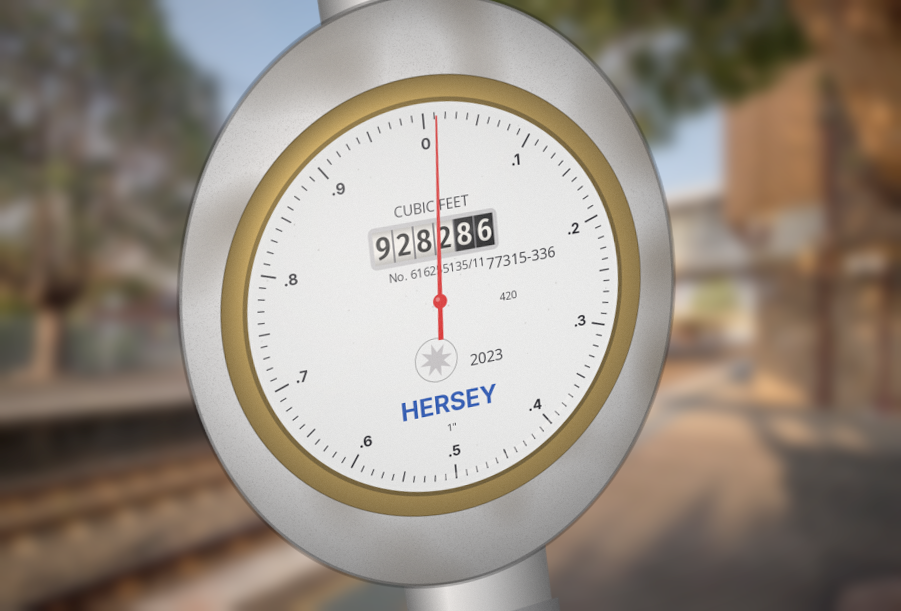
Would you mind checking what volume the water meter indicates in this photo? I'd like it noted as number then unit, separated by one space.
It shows 928286.01 ft³
